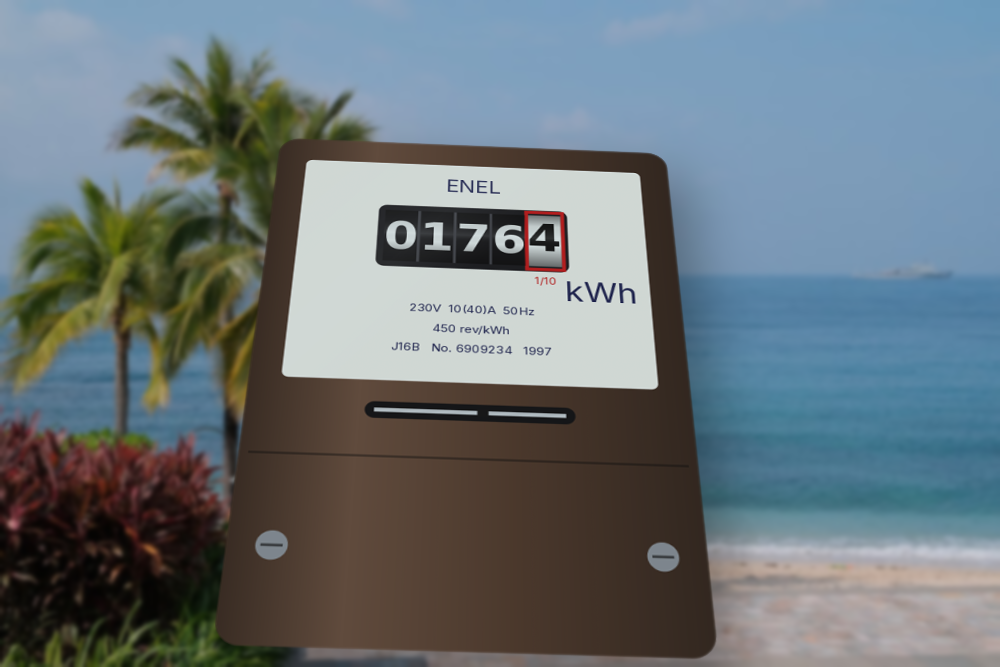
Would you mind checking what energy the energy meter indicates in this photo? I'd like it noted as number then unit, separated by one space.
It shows 176.4 kWh
